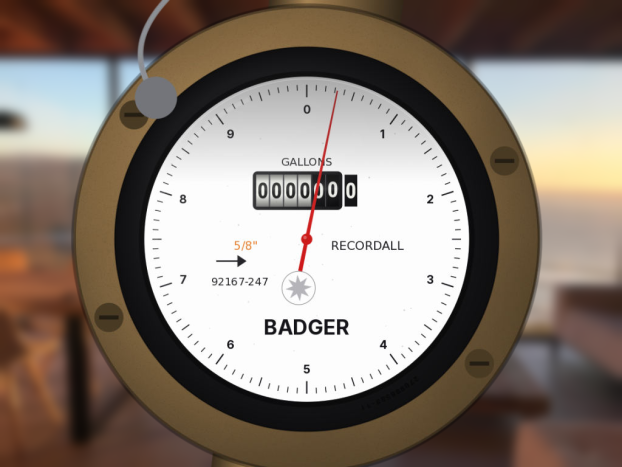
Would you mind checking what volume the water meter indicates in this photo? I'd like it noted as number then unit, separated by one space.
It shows 0.3 gal
